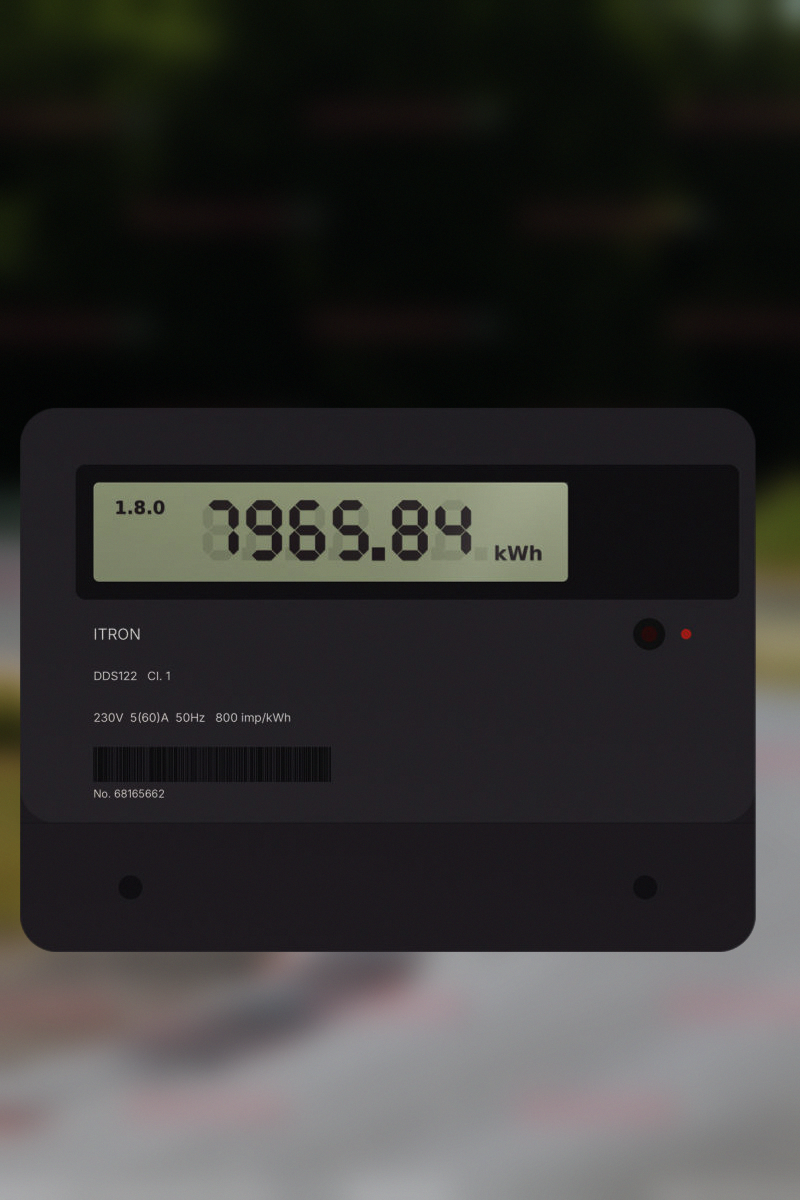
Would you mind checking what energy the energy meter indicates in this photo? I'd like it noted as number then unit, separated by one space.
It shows 7965.84 kWh
